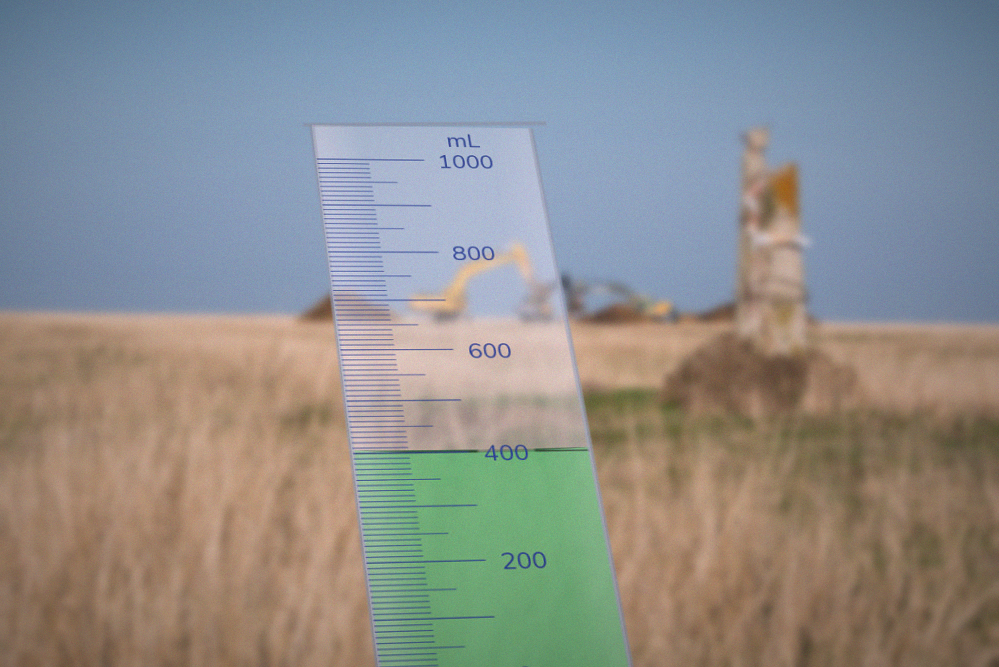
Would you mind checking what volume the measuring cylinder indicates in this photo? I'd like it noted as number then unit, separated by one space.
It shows 400 mL
